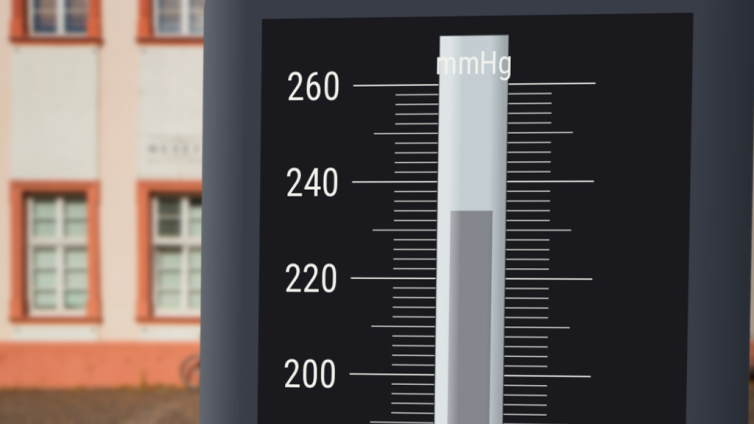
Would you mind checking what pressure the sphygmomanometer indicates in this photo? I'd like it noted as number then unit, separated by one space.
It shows 234 mmHg
